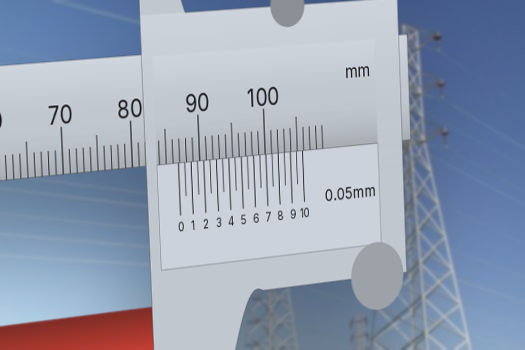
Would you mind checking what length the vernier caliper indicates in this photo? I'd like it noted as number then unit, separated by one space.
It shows 86.8 mm
